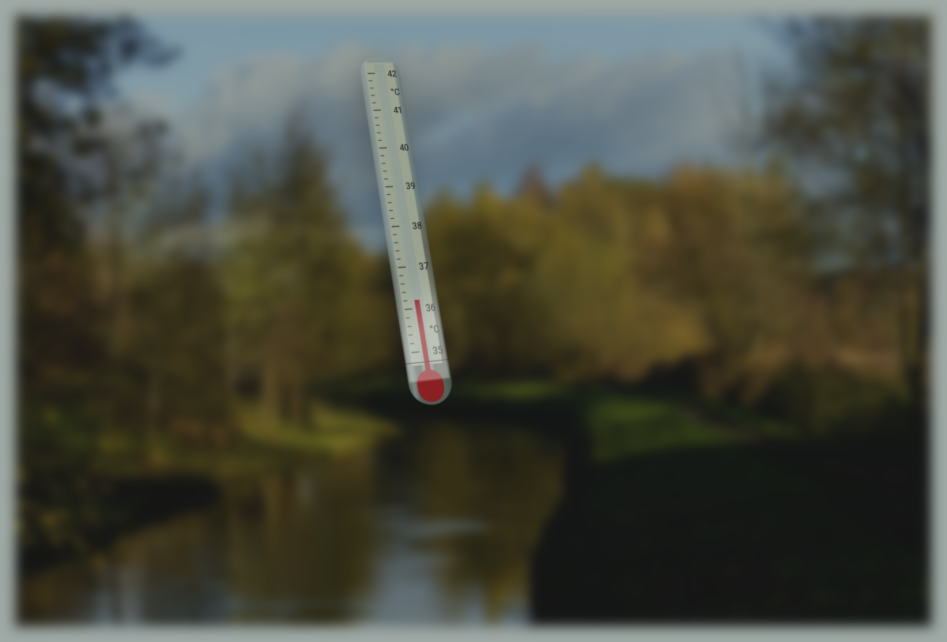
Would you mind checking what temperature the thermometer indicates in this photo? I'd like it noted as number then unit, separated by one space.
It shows 36.2 °C
